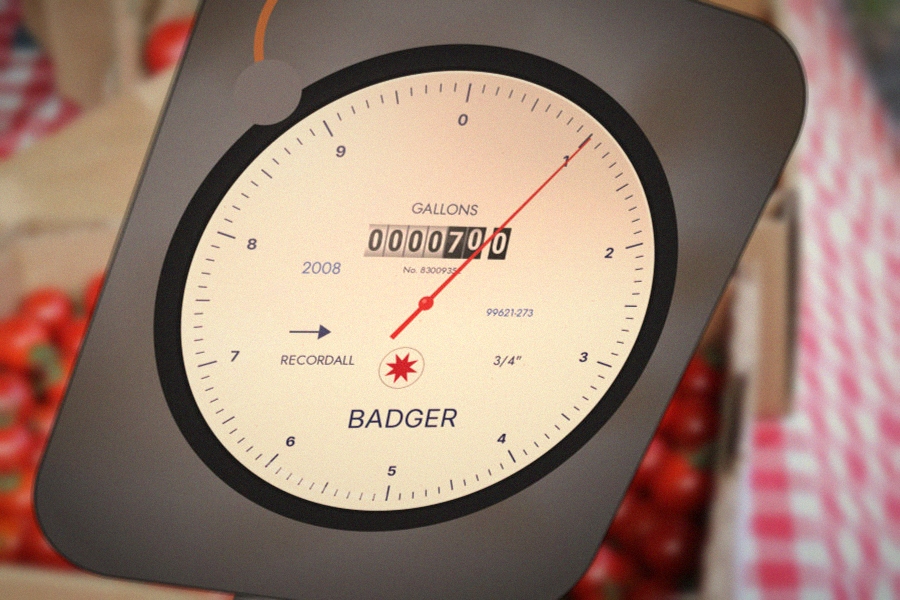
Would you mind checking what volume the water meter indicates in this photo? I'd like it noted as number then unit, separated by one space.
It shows 701.0 gal
